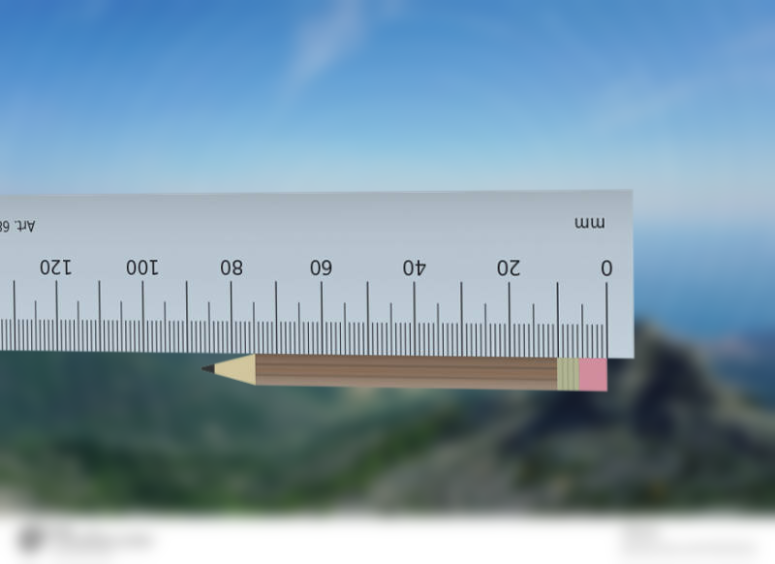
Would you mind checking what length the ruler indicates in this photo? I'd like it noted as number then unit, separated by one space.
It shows 87 mm
